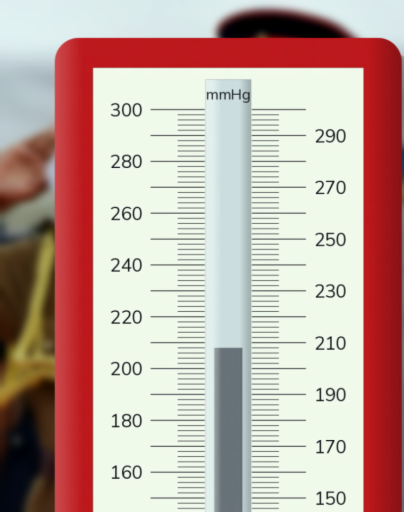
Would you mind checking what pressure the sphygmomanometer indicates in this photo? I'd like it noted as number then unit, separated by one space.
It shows 208 mmHg
